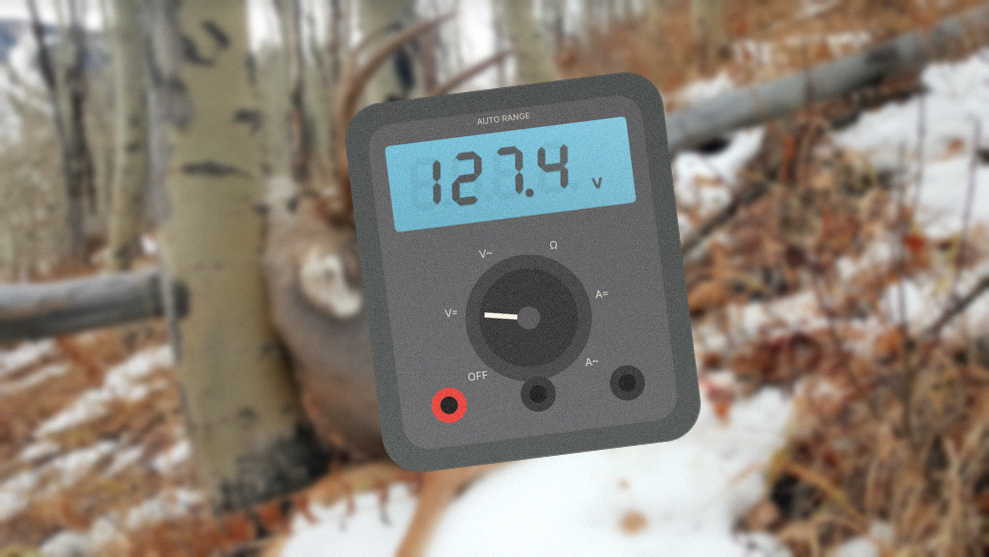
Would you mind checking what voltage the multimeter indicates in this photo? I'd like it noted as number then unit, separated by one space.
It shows 127.4 V
